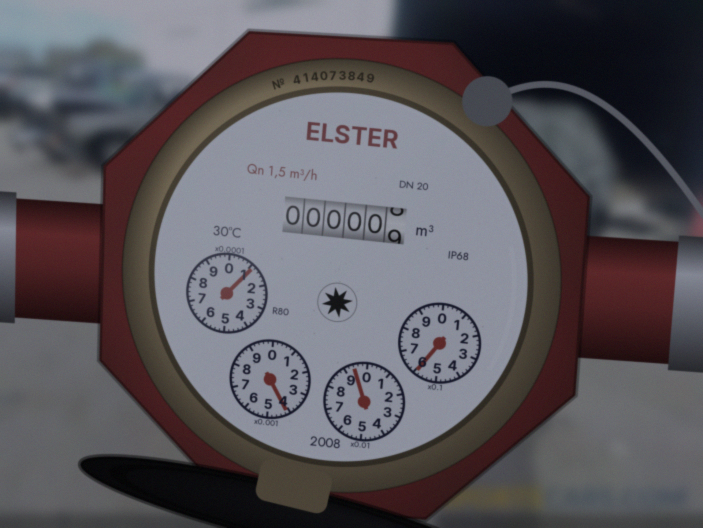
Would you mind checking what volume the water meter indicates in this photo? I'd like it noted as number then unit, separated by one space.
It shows 8.5941 m³
